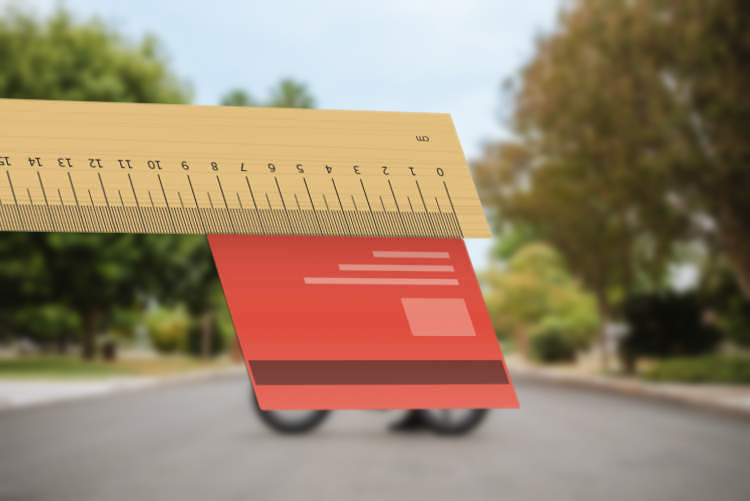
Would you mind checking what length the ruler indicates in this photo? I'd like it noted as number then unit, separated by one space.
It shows 9 cm
